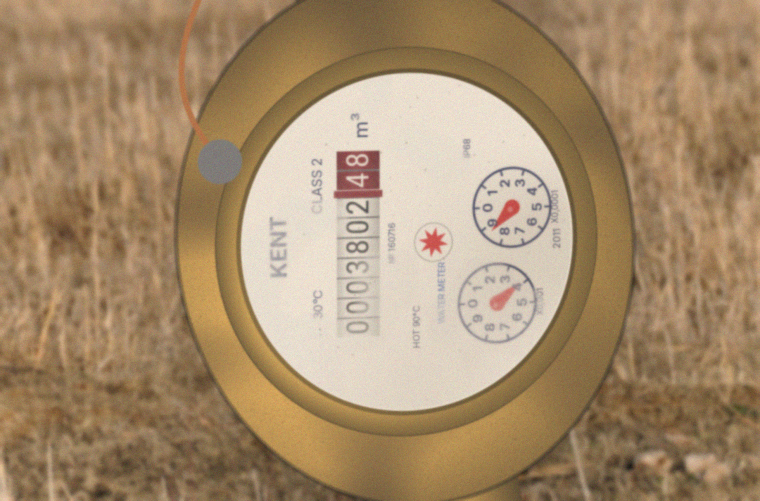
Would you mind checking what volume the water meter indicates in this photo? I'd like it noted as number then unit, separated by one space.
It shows 3802.4838 m³
